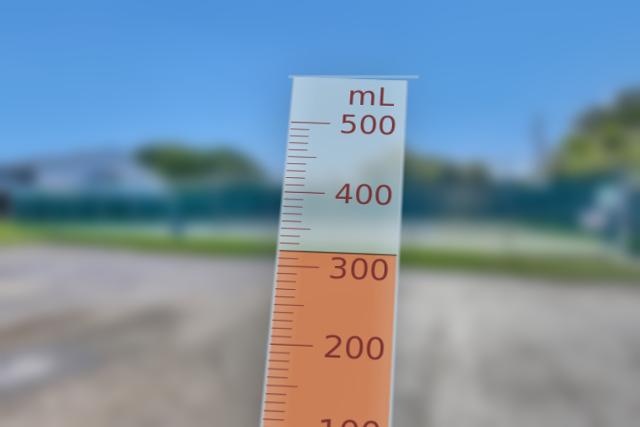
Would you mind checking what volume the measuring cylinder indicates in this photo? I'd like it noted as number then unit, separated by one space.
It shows 320 mL
